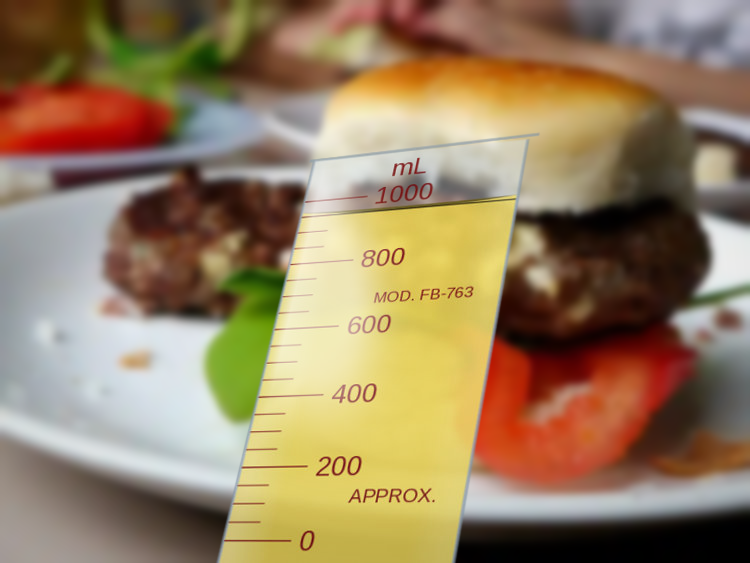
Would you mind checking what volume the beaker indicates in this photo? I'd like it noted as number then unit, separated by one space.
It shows 950 mL
